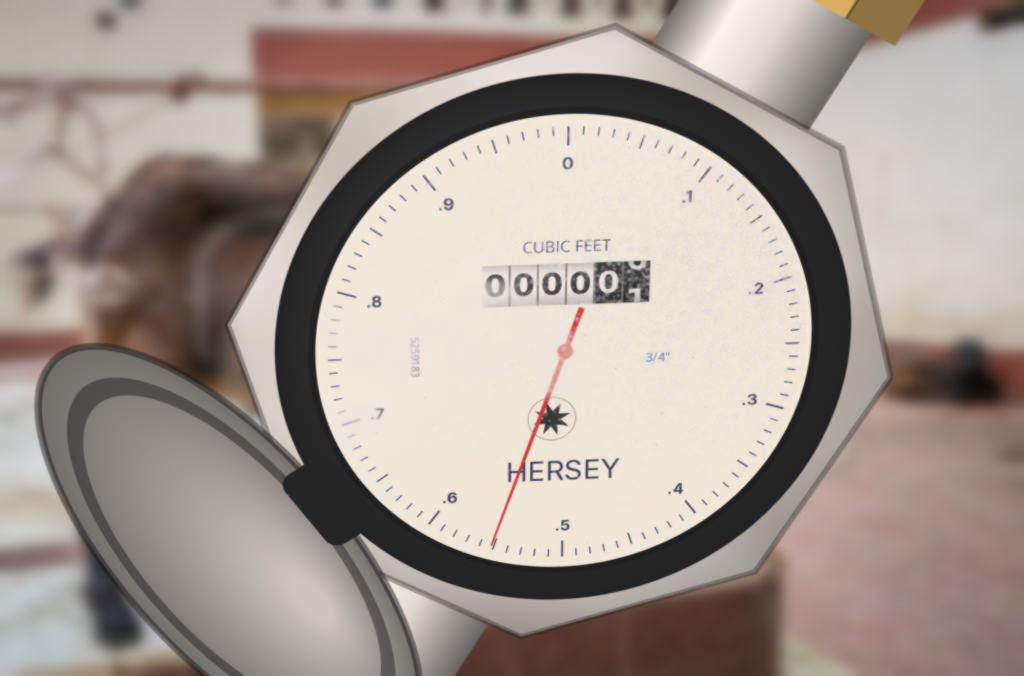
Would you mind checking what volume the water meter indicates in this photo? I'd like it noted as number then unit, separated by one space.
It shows 0.55 ft³
